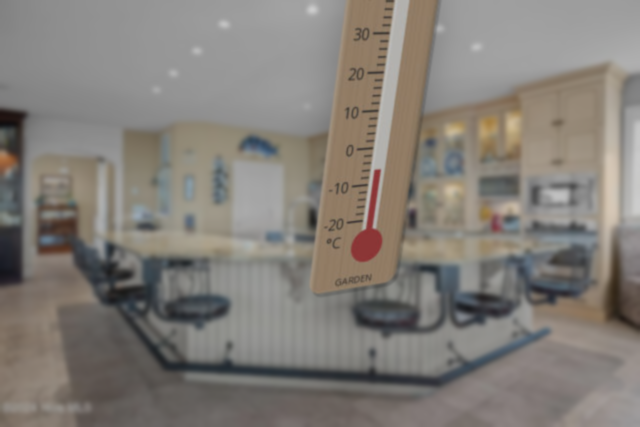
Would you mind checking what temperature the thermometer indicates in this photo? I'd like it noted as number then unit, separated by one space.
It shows -6 °C
